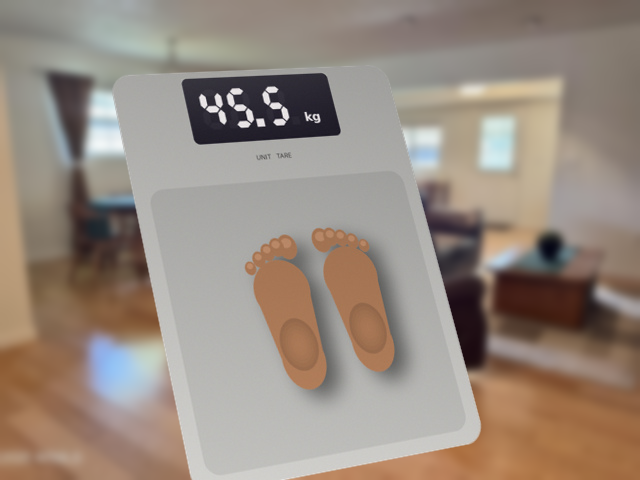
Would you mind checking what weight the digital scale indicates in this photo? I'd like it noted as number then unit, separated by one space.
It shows 45.5 kg
